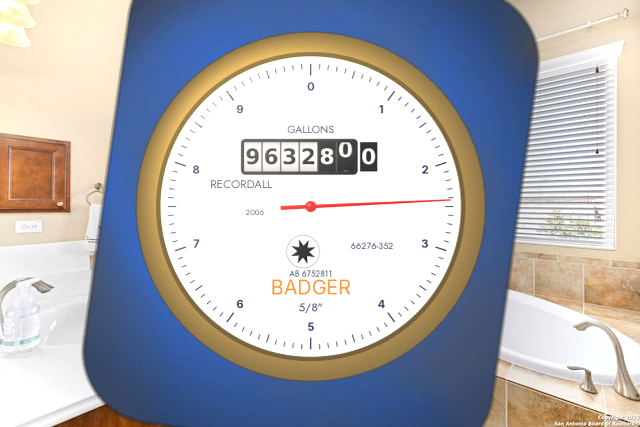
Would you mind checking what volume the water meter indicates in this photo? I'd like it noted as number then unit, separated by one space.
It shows 9632802.4 gal
